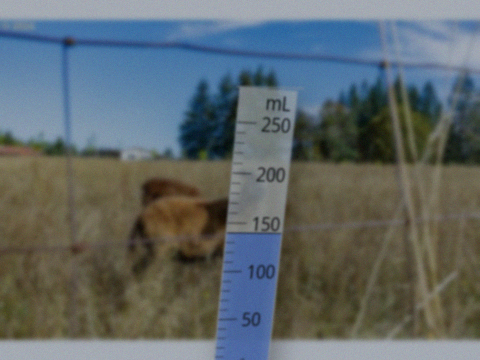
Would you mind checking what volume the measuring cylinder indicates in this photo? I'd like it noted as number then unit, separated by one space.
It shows 140 mL
